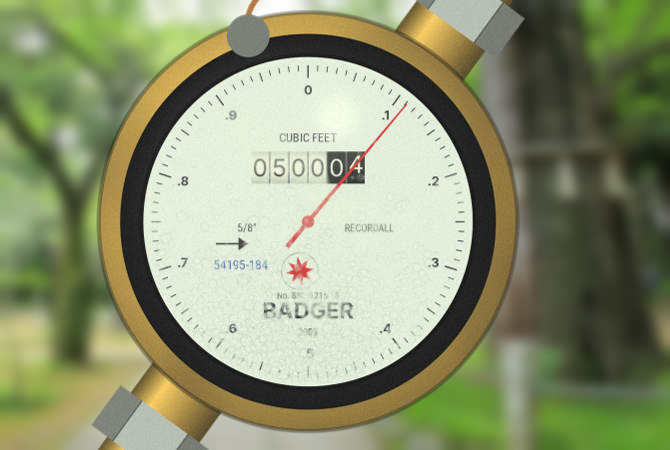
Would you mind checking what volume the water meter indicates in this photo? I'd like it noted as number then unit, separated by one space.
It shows 50004.11 ft³
